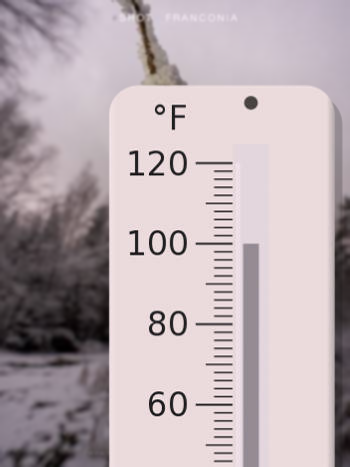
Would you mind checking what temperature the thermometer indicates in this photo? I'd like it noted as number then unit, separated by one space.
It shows 100 °F
